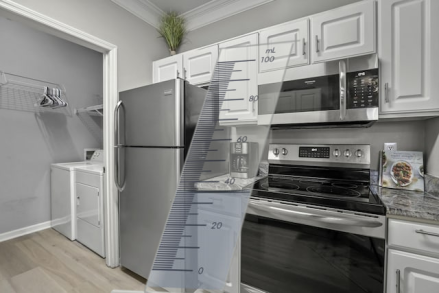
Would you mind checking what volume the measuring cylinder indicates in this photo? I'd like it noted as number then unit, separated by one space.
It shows 35 mL
